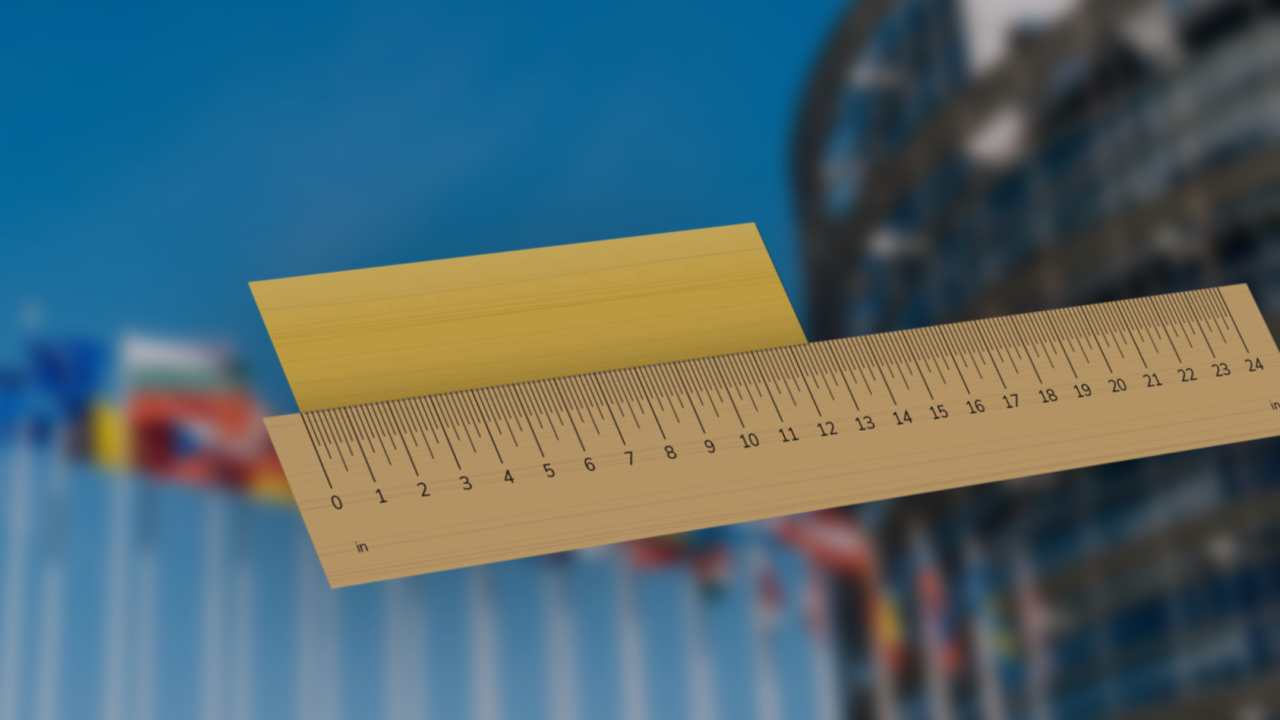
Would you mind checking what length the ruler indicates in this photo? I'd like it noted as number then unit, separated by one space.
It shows 12.5 in
